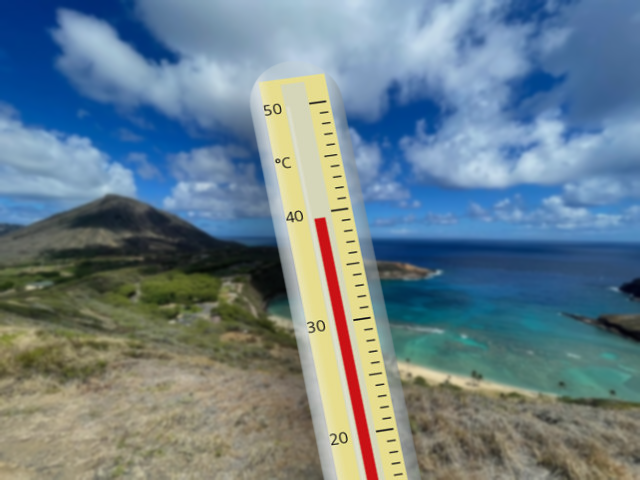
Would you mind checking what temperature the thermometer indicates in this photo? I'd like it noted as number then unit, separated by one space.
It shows 39.5 °C
